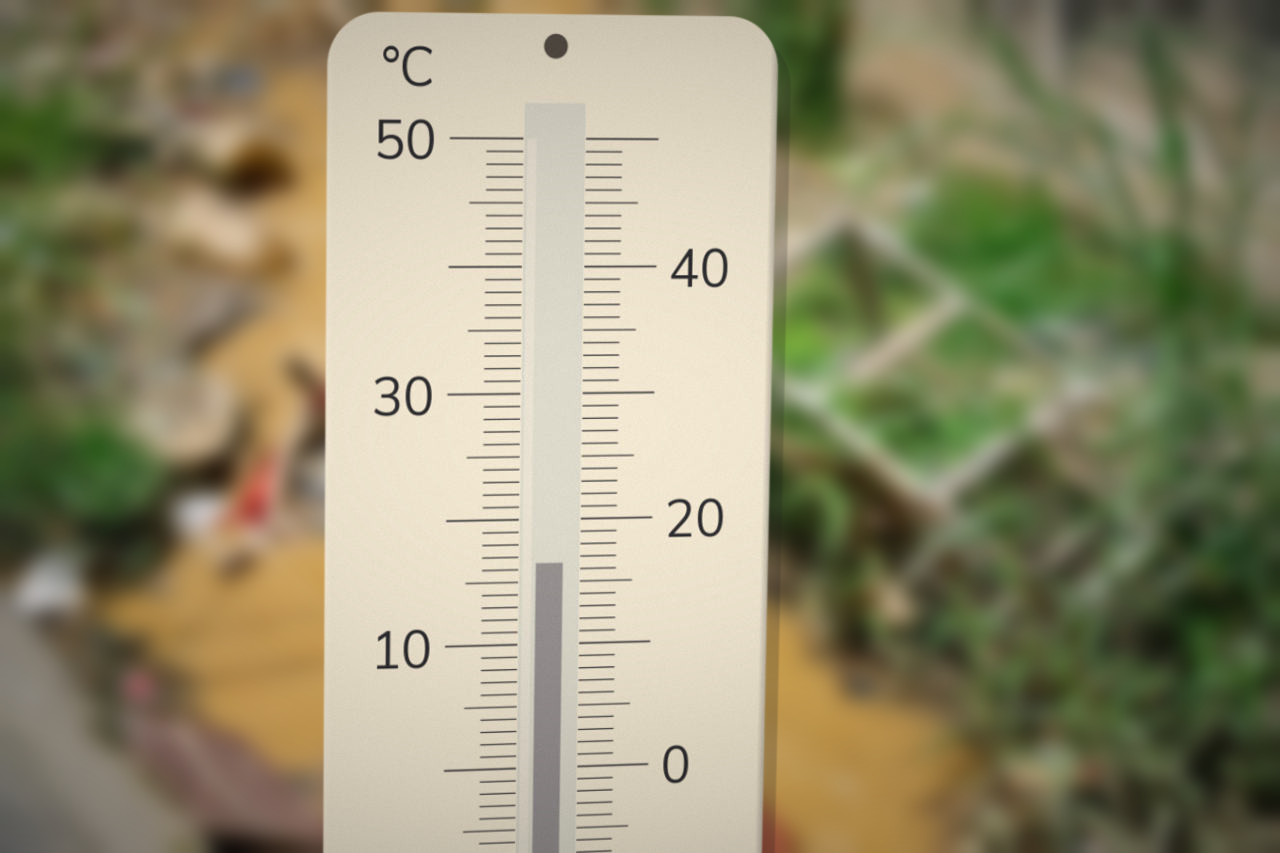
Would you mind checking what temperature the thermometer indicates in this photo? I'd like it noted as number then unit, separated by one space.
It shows 16.5 °C
